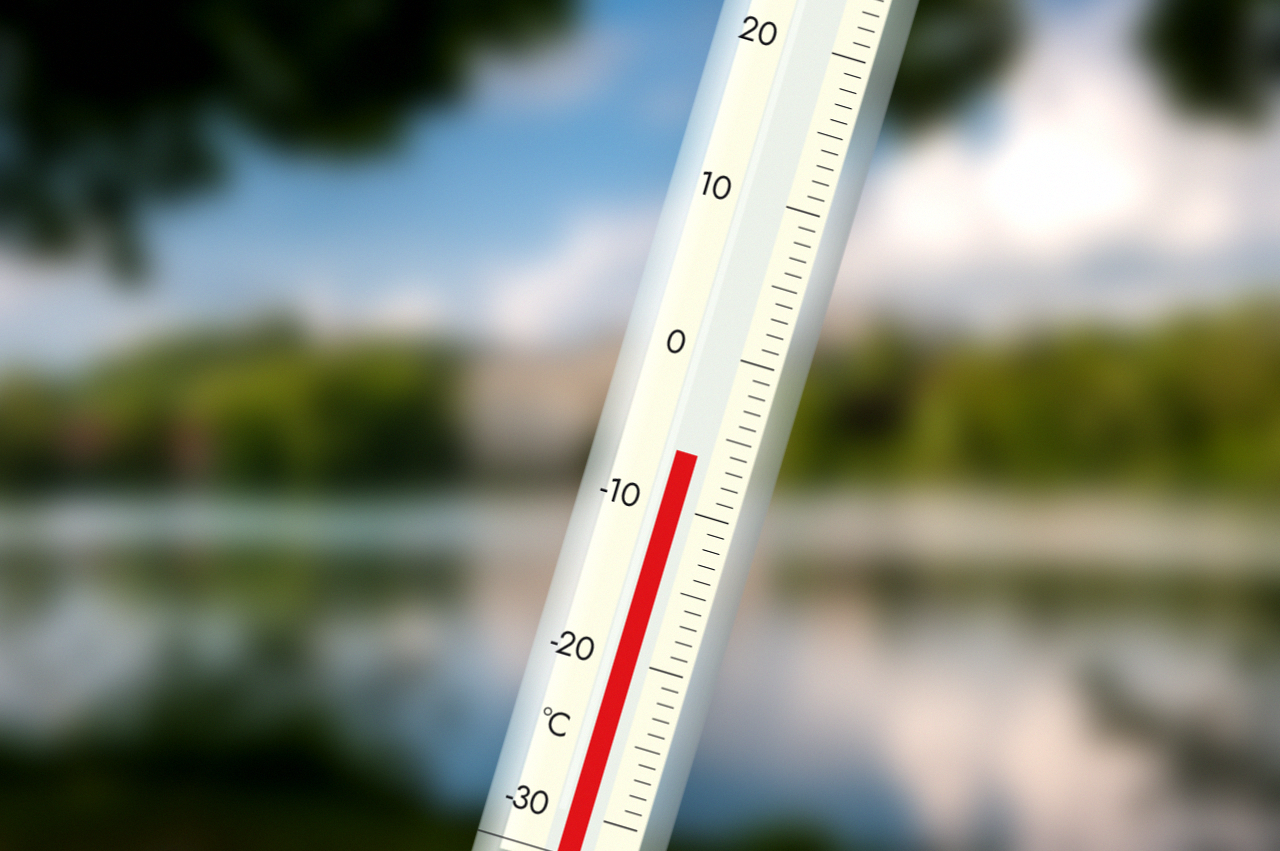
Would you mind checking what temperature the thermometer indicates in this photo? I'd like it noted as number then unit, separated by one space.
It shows -6.5 °C
